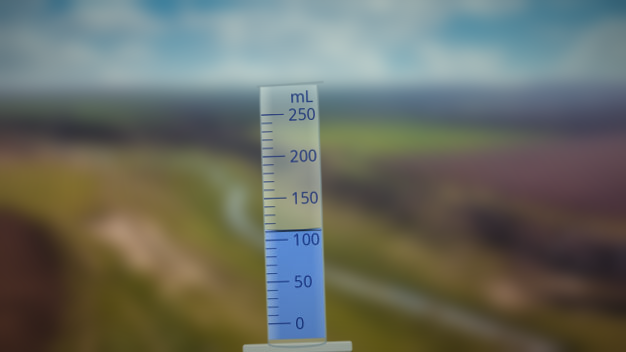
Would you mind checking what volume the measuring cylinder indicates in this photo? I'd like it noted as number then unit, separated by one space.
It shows 110 mL
